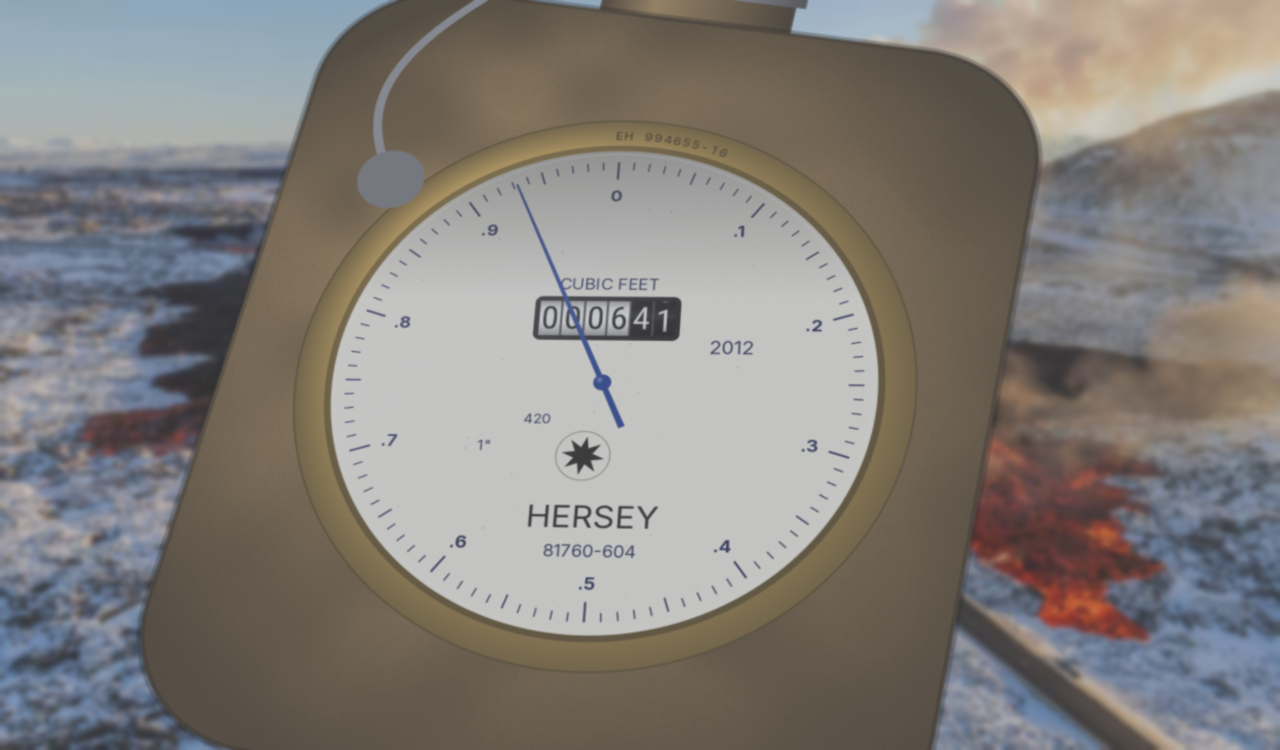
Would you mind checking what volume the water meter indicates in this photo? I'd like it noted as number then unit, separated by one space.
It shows 640.93 ft³
